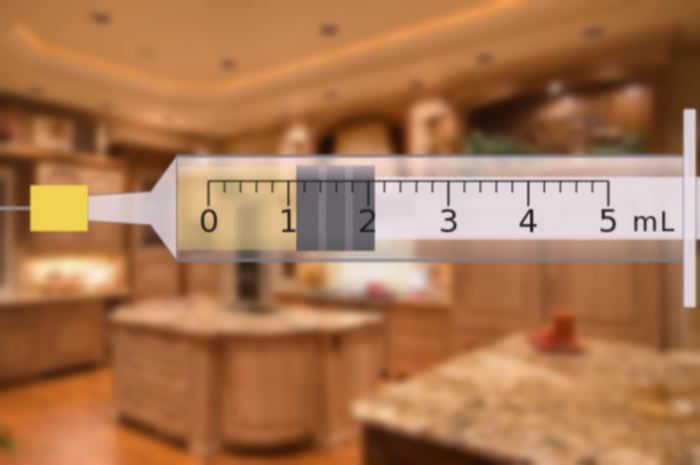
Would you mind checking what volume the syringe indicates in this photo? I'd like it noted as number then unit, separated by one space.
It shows 1.1 mL
